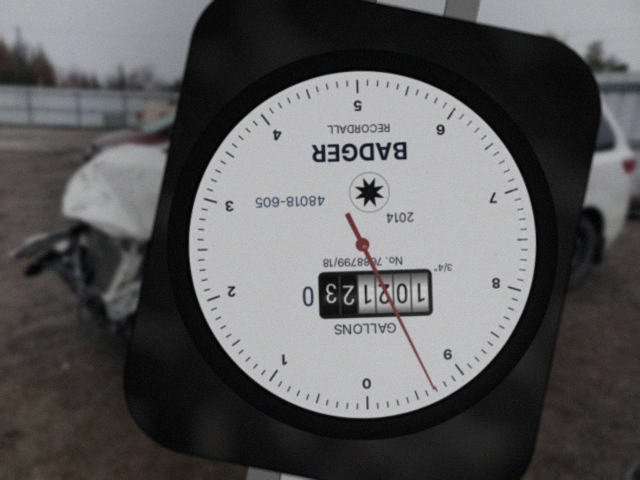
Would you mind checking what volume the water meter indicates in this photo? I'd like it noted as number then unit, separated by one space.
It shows 1021229.3 gal
